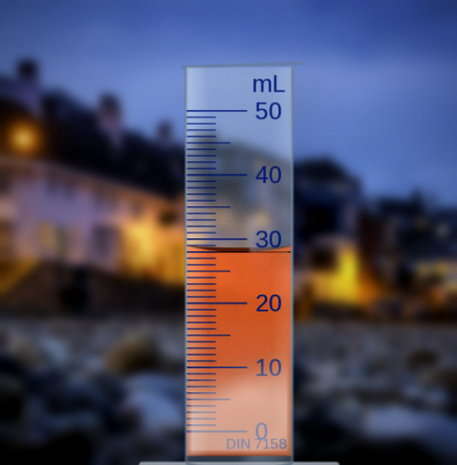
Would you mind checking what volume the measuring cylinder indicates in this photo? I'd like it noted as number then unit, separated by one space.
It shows 28 mL
